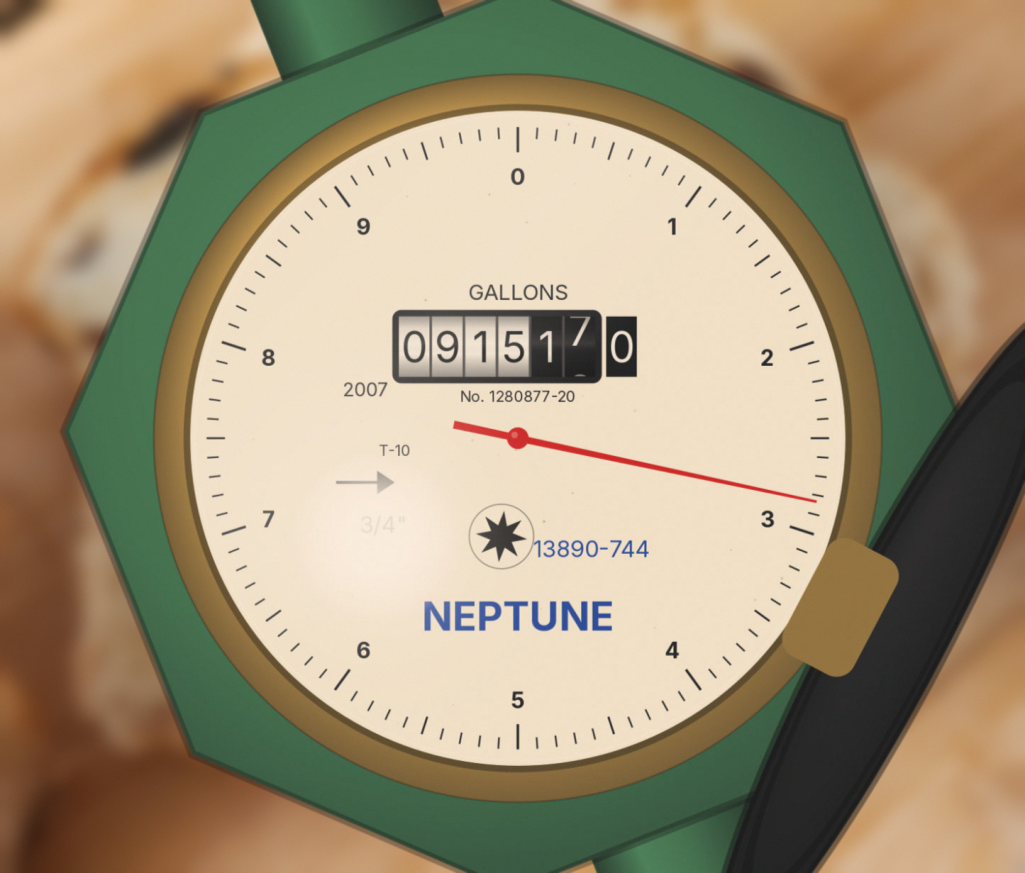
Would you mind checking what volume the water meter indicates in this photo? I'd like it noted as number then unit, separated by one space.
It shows 915172.8 gal
